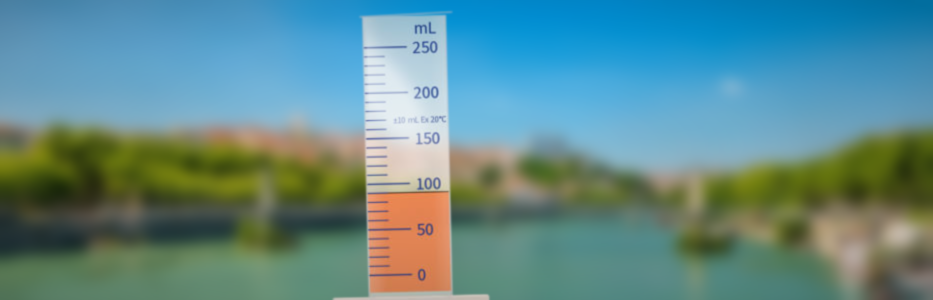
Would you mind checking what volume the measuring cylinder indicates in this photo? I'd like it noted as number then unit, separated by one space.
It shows 90 mL
